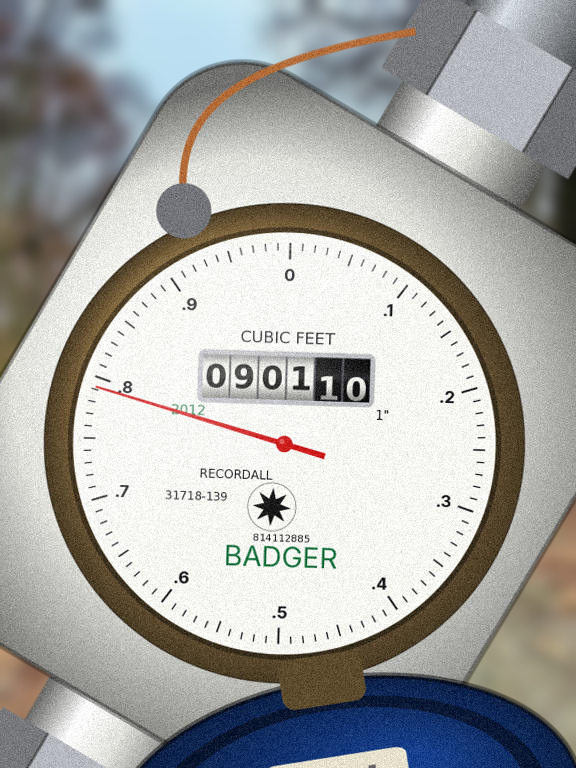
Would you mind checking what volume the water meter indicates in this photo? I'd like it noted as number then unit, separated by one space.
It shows 90109.79 ft³
